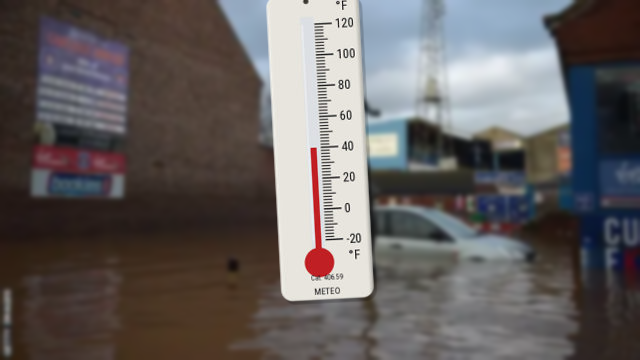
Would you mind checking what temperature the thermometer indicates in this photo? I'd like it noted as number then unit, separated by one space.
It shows 40 °F
